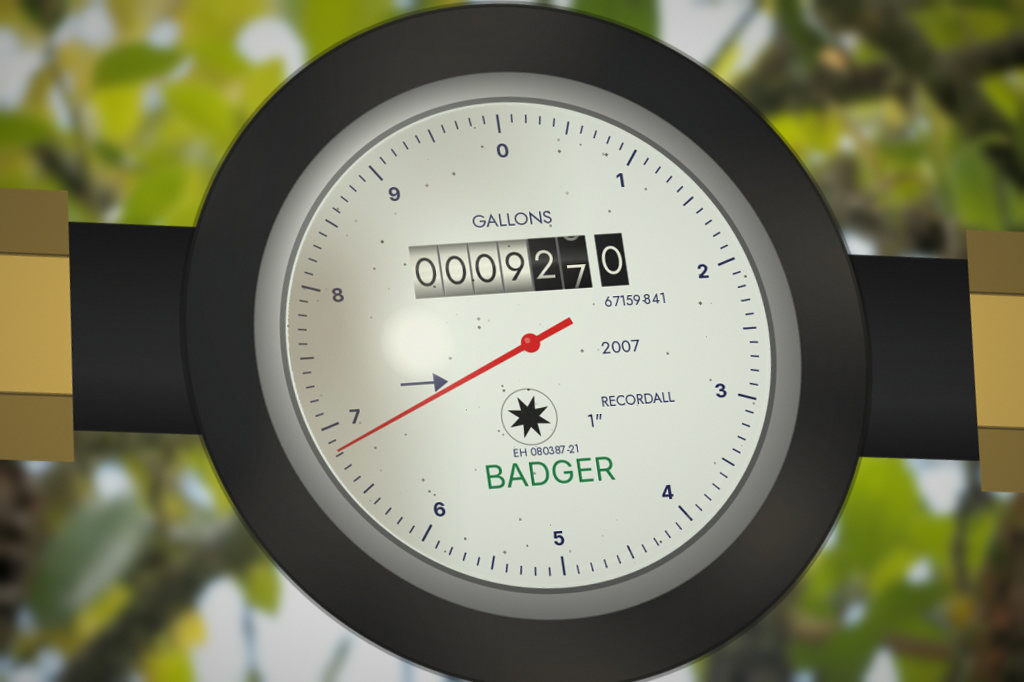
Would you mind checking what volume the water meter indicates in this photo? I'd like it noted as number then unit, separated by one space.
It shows 9266.8 gal
